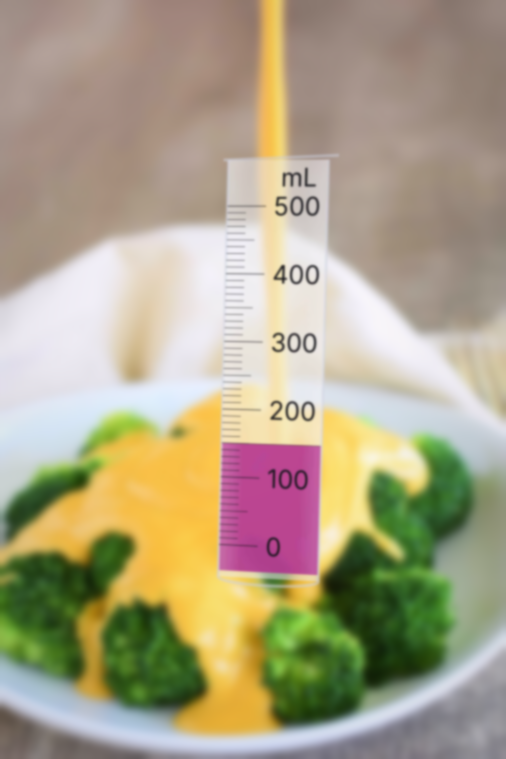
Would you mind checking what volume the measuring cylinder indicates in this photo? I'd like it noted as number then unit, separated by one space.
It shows 150 mL
